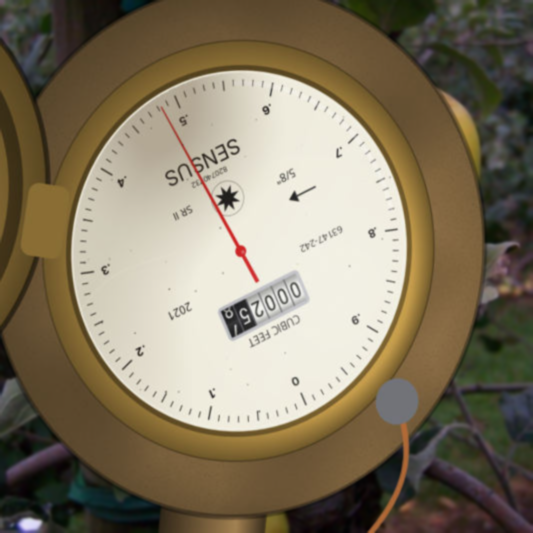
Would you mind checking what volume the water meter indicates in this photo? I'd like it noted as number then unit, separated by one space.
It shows 257.48 ft³
